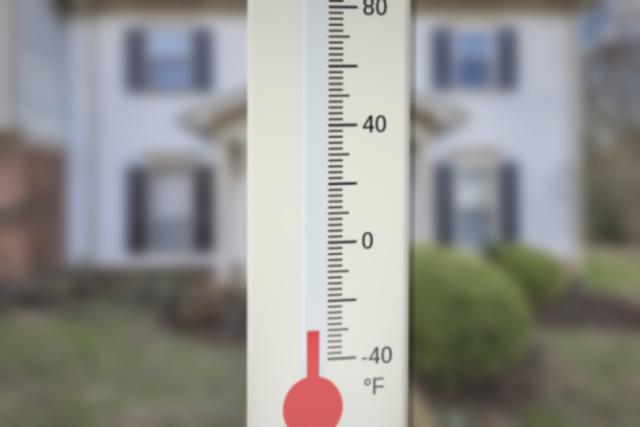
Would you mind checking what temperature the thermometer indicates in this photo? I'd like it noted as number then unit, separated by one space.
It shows -30 °F
